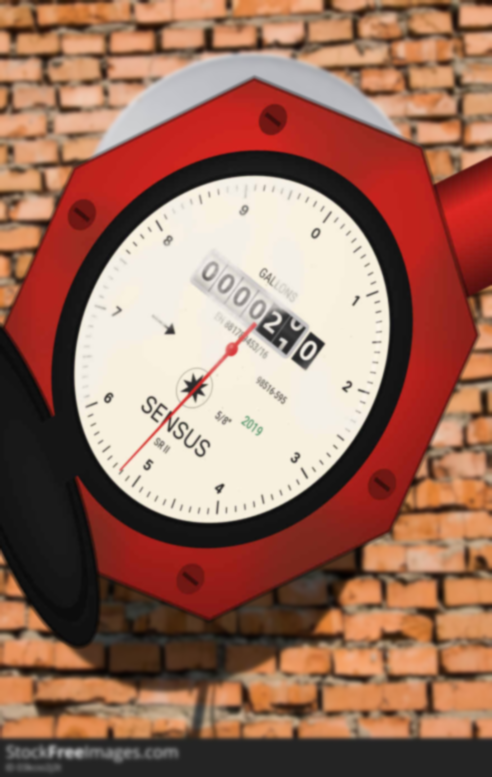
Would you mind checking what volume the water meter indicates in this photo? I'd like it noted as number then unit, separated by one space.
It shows 205.2 gal
